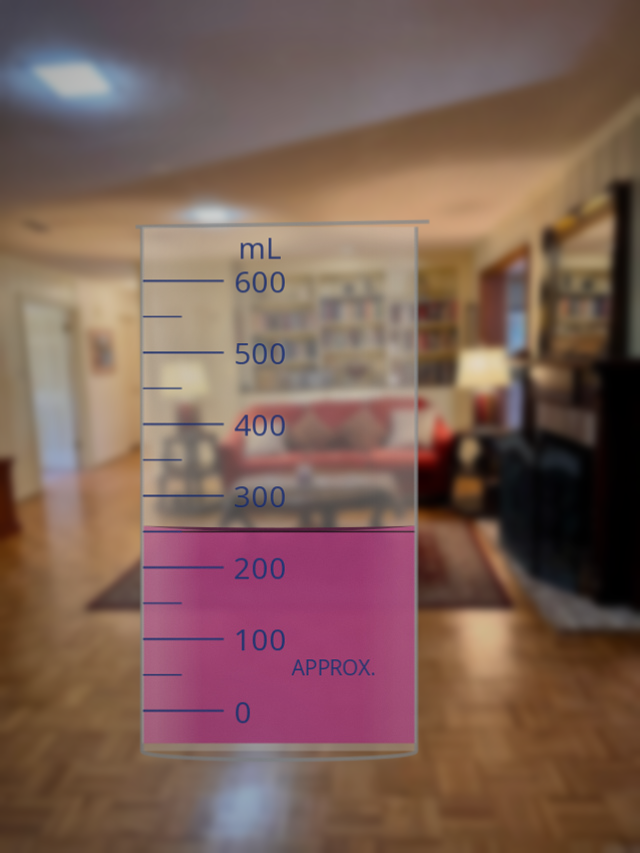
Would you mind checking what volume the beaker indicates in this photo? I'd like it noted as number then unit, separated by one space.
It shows 250 mL
